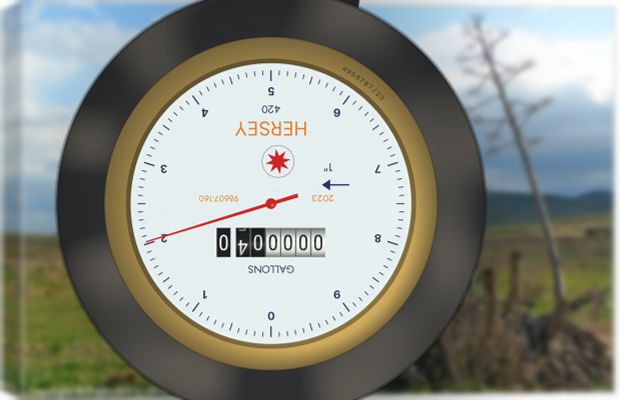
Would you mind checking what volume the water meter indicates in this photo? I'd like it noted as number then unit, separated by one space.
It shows 42.0 gal
